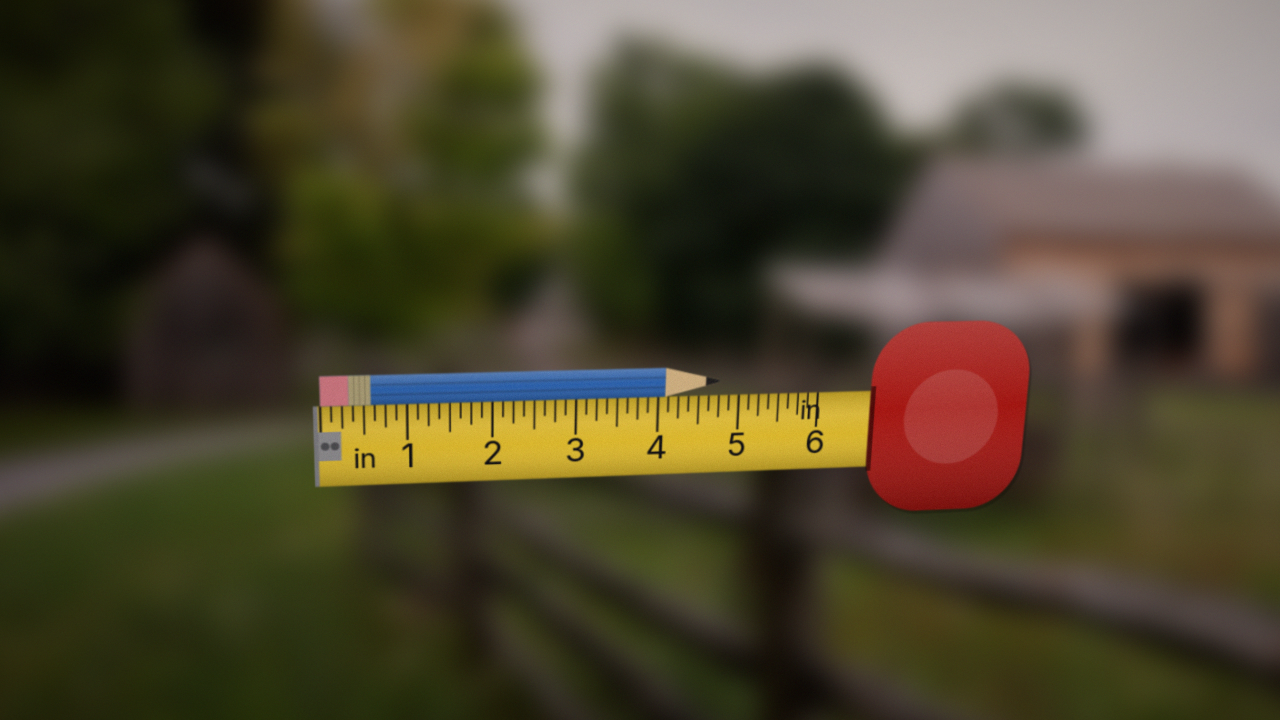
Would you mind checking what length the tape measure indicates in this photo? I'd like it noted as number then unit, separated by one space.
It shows 4.75 in
